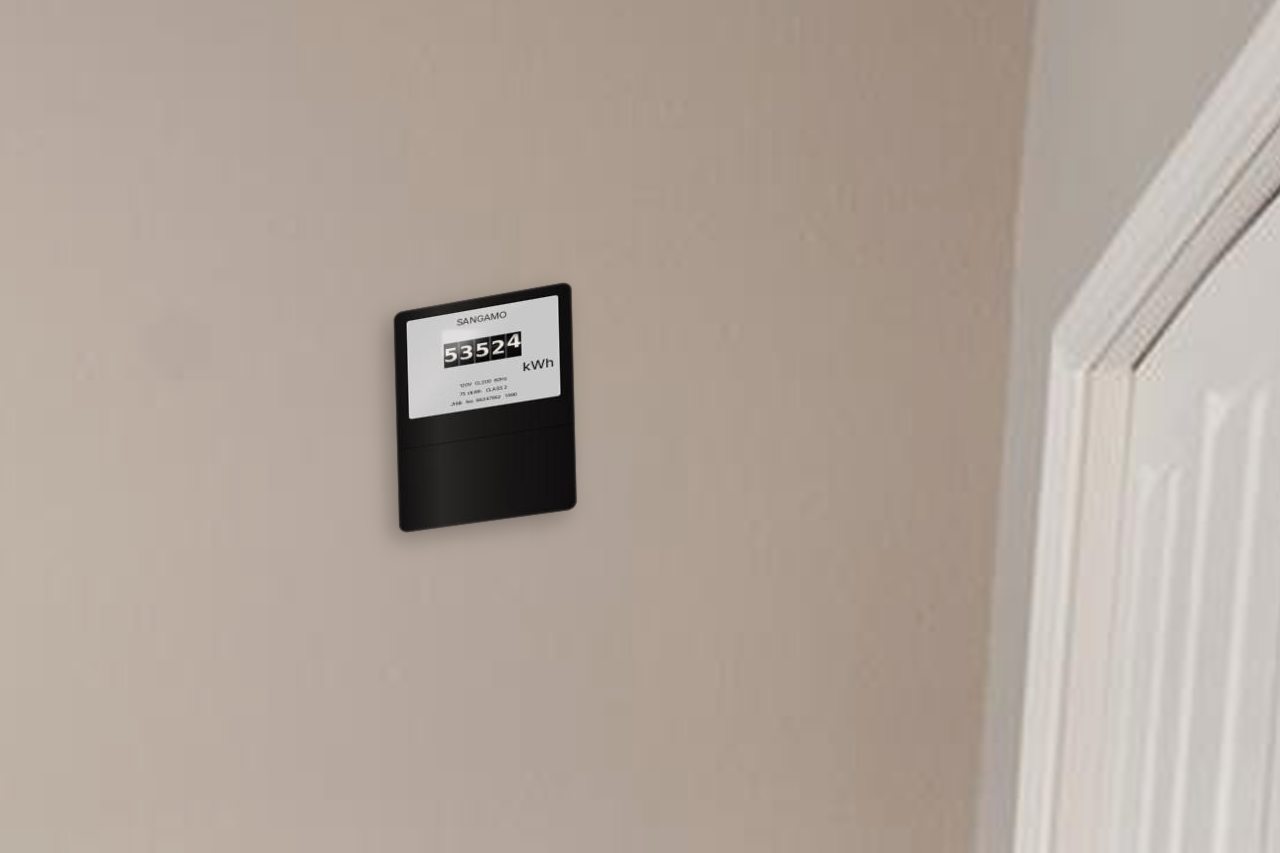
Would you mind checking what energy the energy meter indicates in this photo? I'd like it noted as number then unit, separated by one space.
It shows 53524 kWh
